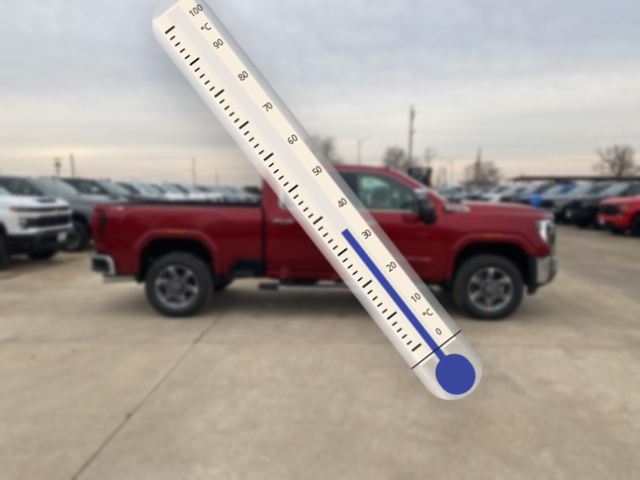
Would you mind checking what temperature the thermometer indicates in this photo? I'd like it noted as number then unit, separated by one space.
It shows 34 °C
